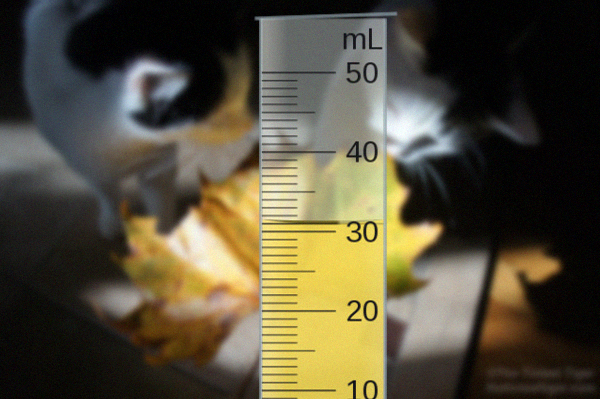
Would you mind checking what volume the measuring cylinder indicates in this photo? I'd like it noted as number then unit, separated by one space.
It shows 31 mL
